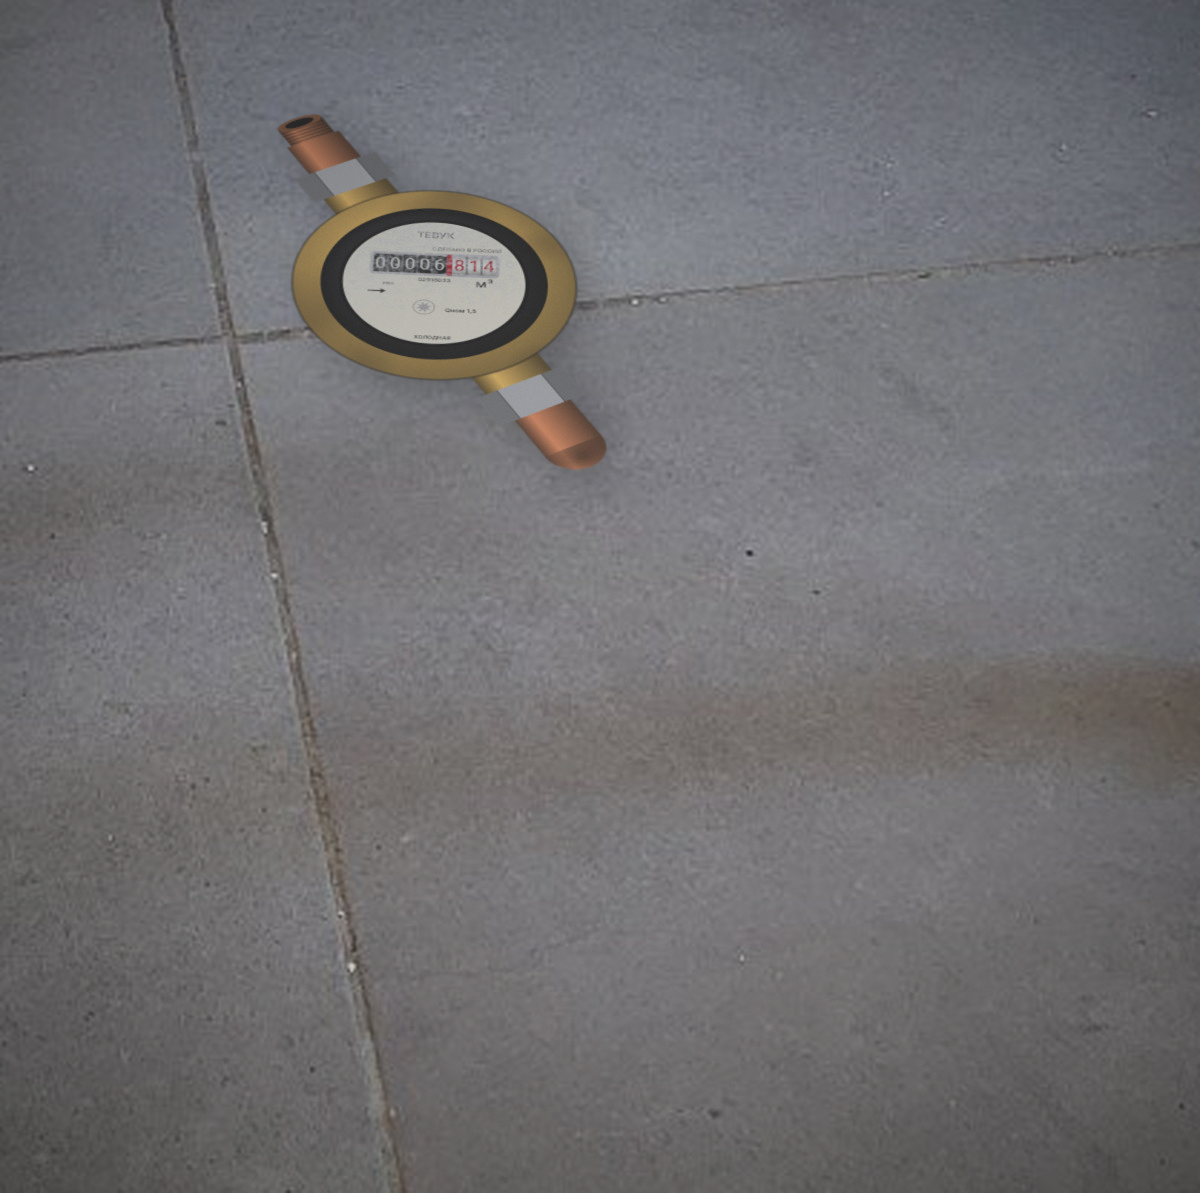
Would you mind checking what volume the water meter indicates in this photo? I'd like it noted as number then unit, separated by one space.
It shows 6.814 m³
